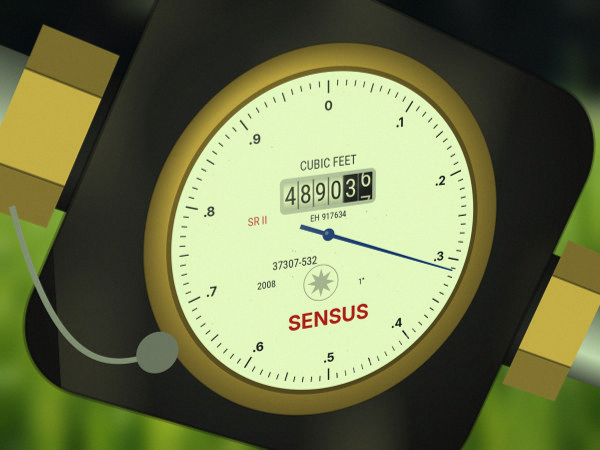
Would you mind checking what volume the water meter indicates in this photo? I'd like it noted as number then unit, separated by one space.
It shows 489036.31 ft³
